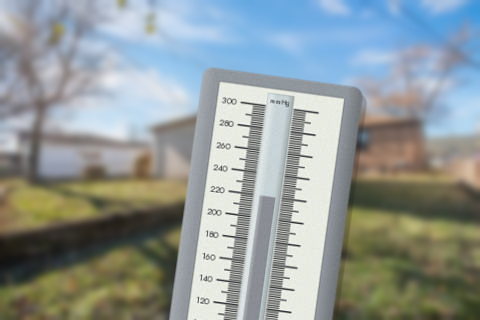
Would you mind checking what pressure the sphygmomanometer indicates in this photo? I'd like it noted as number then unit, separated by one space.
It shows 220 mmHg
